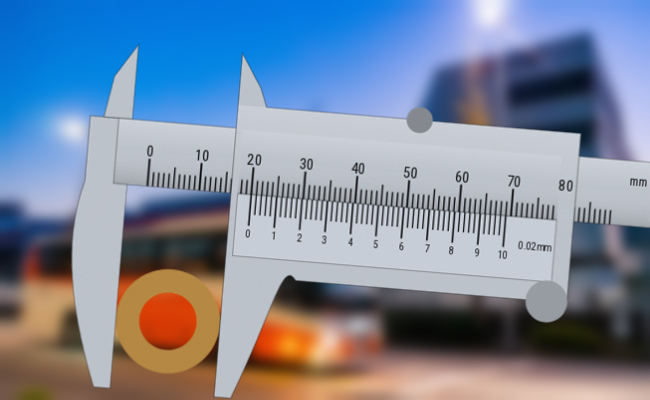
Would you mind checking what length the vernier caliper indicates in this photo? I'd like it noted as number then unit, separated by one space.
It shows 20.0 mm
